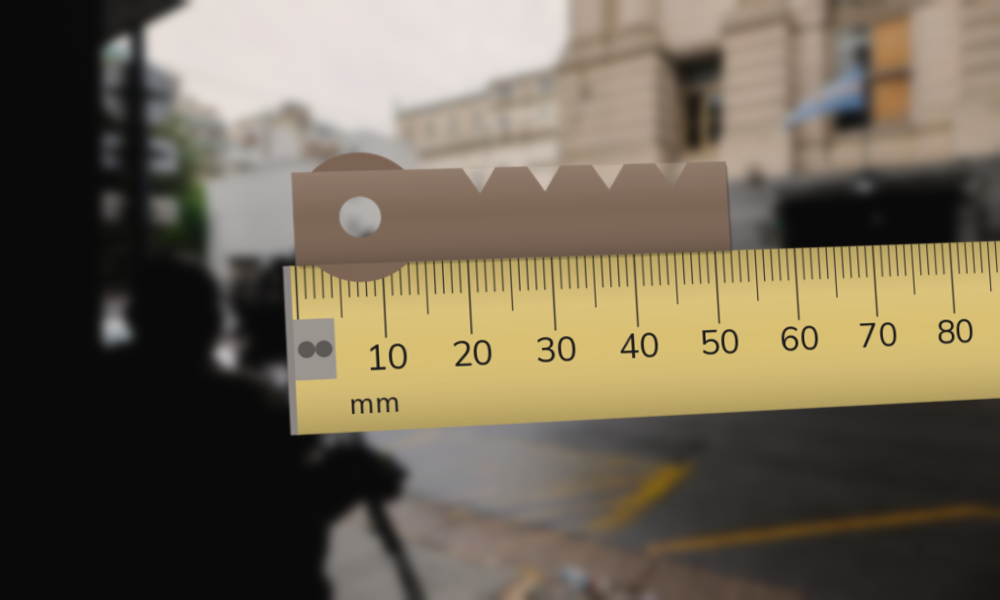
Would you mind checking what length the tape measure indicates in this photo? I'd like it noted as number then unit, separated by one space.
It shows 52 mm
